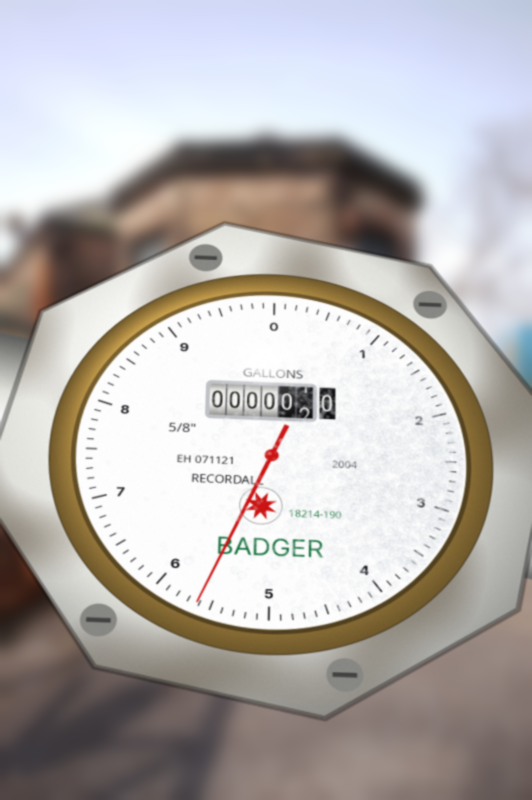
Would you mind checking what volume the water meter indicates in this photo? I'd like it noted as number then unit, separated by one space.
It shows 15.6 gal
